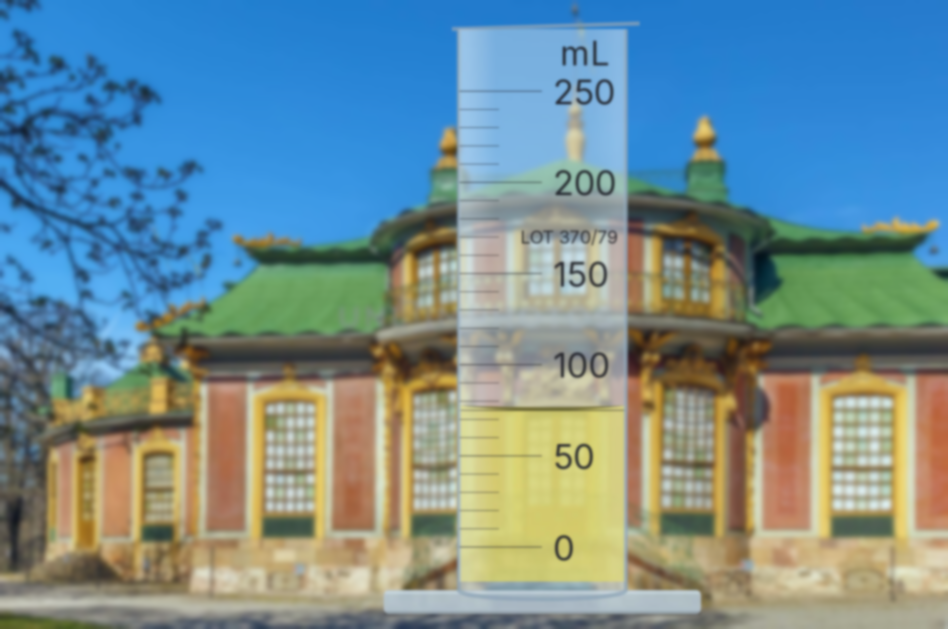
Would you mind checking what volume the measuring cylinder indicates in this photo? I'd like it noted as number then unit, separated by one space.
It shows 75 mL
